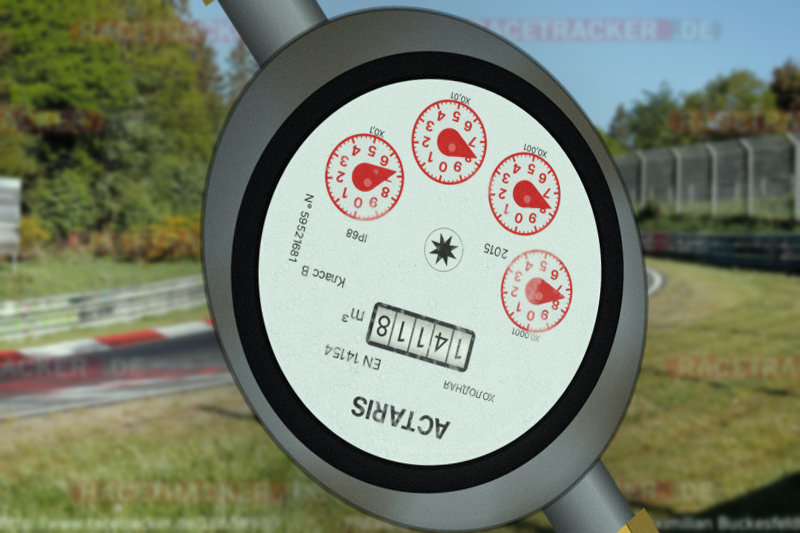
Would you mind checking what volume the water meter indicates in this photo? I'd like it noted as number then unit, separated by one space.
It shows 14118.6777 m³
